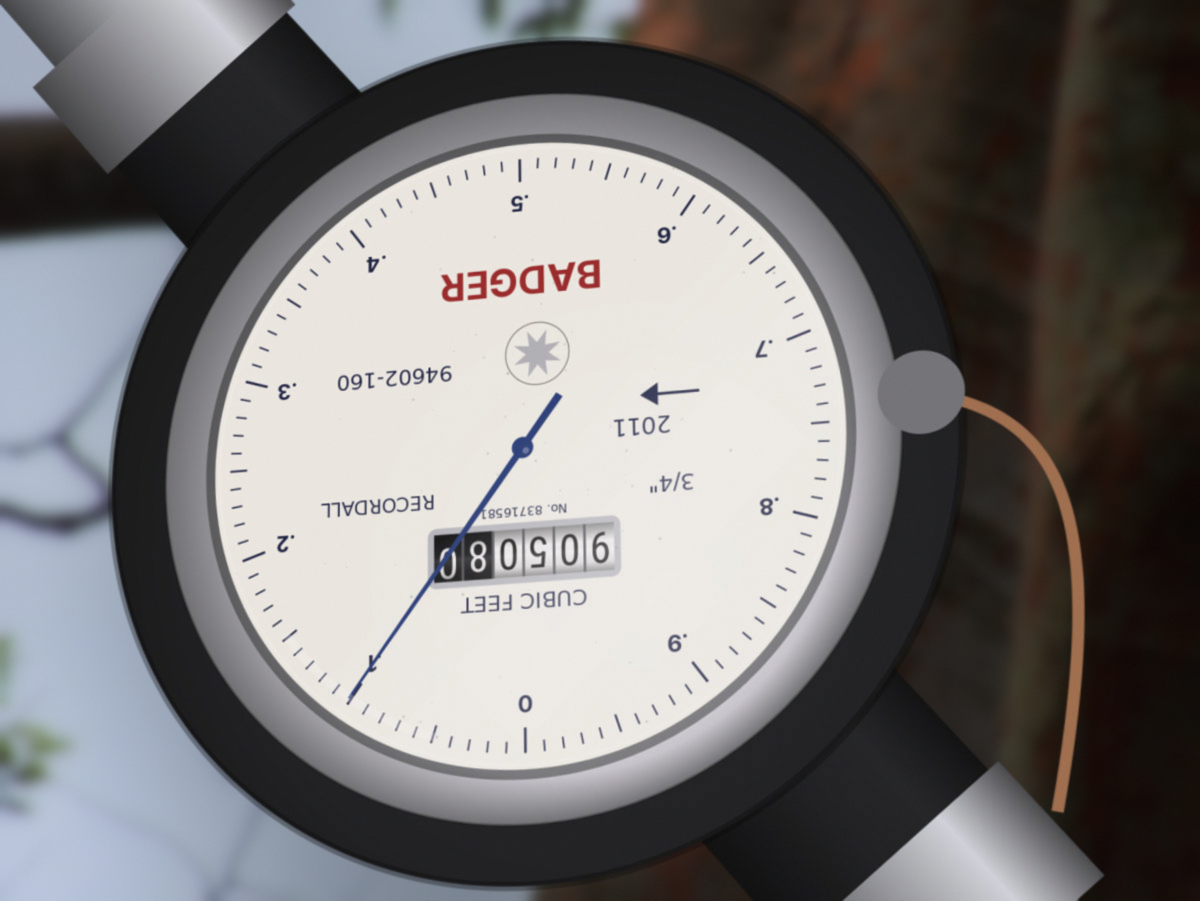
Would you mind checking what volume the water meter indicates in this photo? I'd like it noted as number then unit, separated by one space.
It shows 905080.10 ft³
